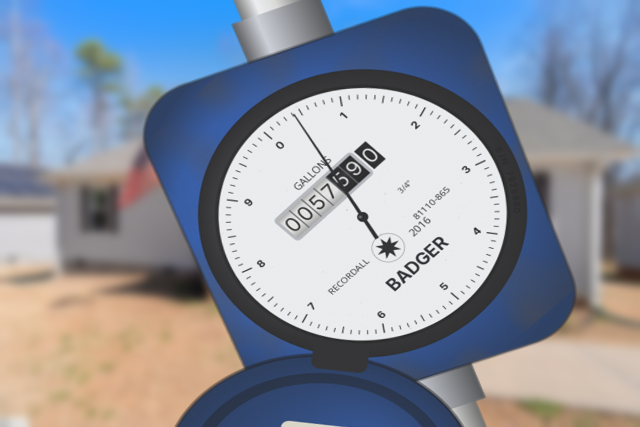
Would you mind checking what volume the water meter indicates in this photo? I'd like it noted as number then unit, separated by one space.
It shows 57590.4 gal
